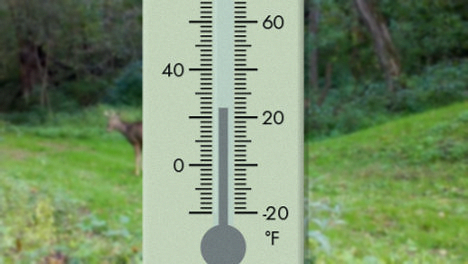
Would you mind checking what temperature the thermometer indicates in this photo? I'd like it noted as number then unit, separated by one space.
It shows 24 °F
